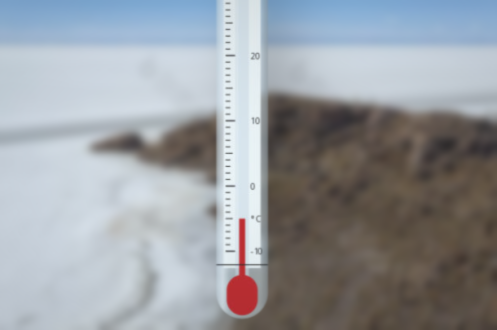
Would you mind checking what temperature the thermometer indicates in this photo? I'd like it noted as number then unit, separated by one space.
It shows -5 °C
